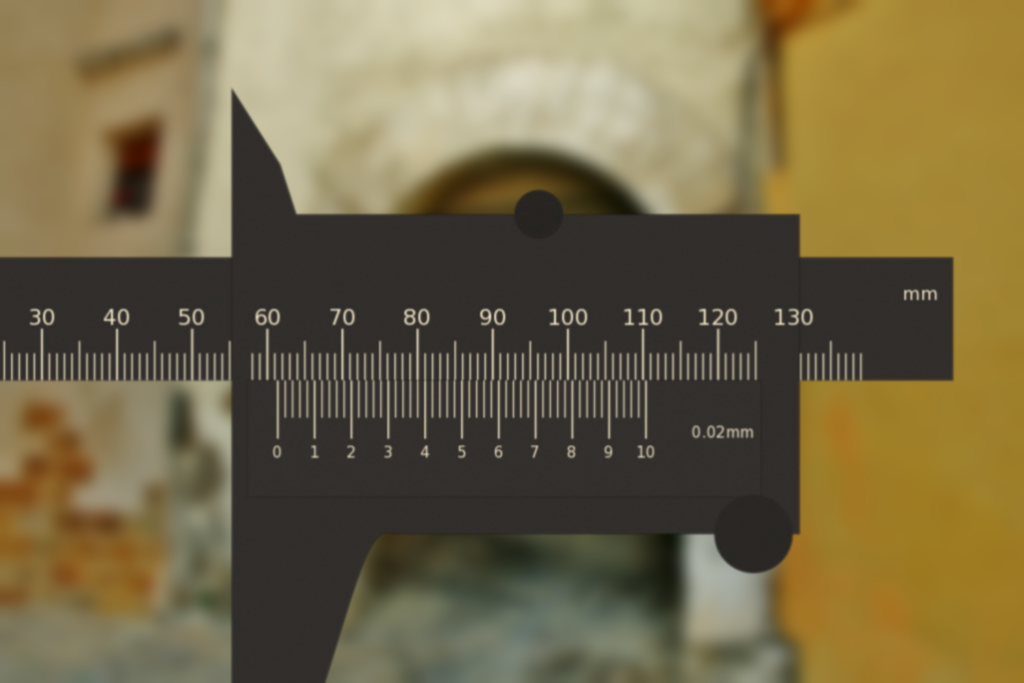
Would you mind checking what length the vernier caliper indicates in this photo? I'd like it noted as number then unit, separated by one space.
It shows 61.4 mm
